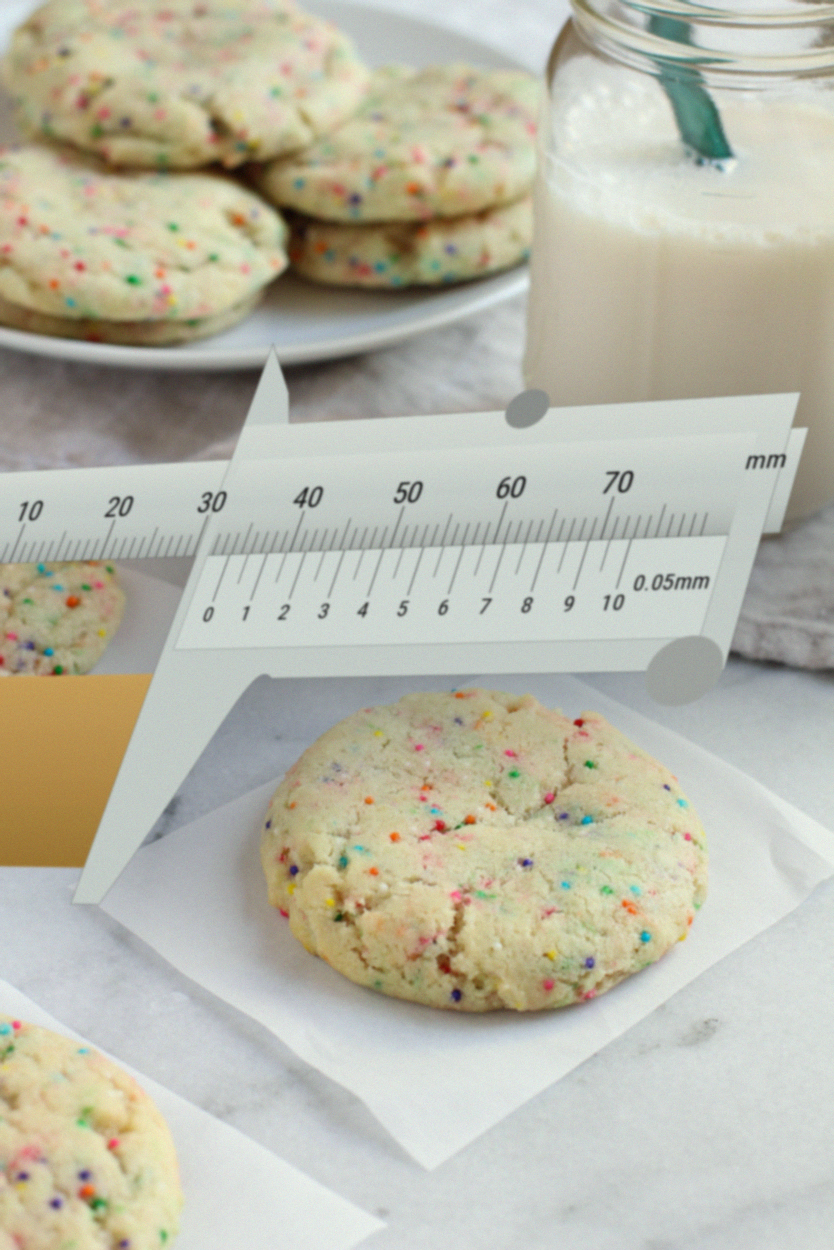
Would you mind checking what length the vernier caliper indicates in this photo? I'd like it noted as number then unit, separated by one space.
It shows 33.8 mm
